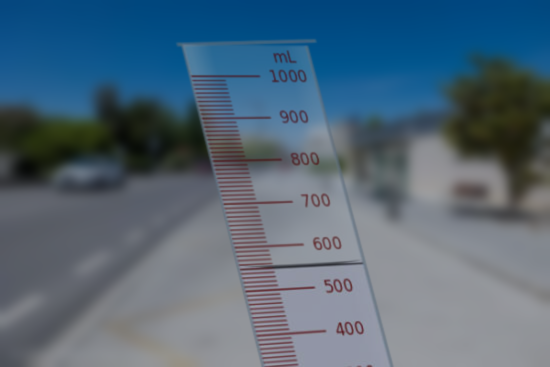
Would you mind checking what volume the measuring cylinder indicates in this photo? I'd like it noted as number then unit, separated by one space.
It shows 550 mL
